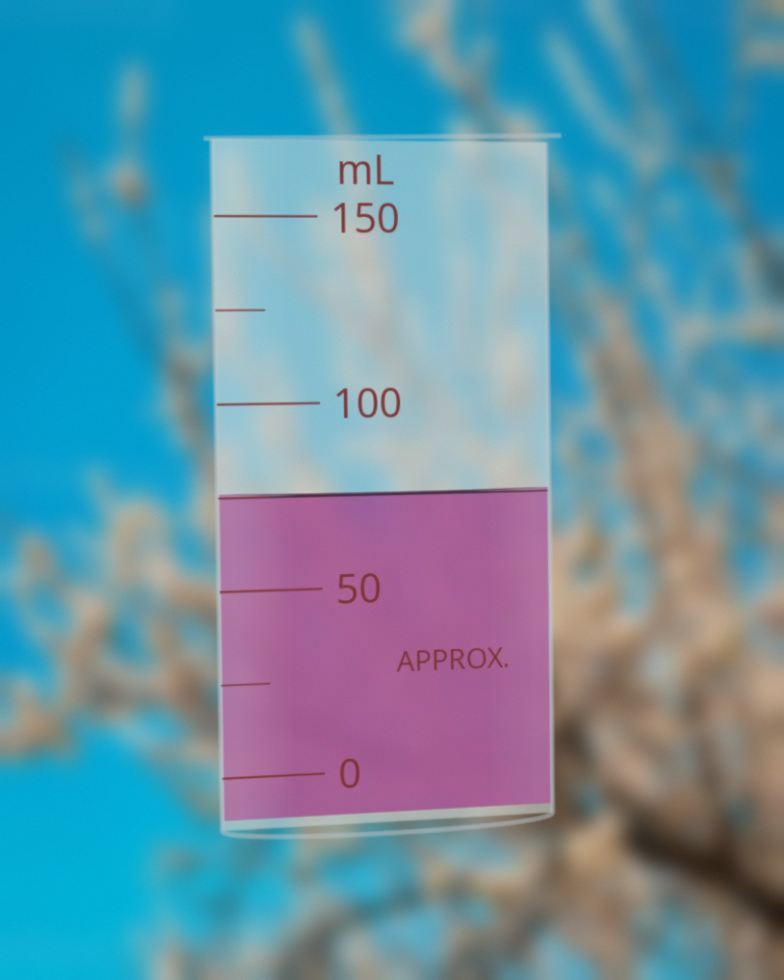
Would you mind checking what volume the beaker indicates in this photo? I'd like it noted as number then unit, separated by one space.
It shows 75 mL
